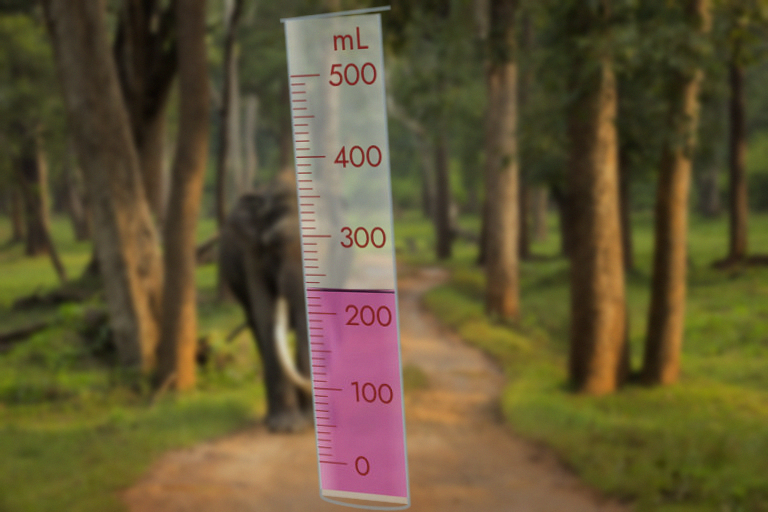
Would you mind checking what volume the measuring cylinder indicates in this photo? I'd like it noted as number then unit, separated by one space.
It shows 230 mL
